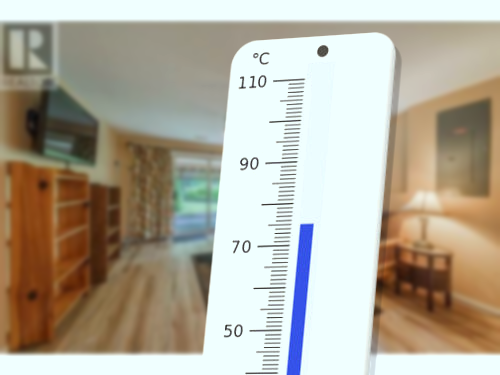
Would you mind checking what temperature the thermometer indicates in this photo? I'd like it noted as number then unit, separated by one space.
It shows 75 °C
